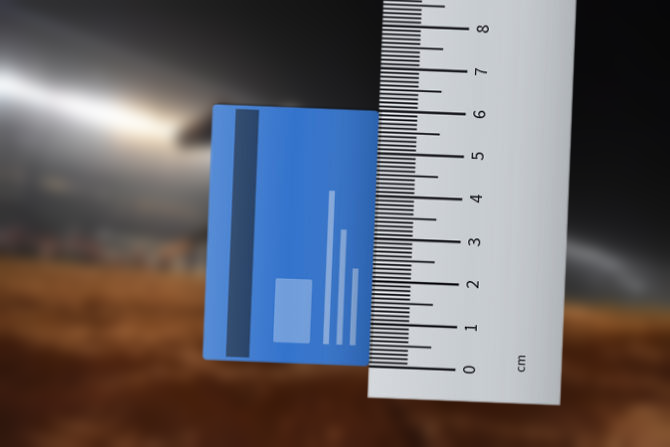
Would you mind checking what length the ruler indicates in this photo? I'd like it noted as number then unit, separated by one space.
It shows 6 cm
